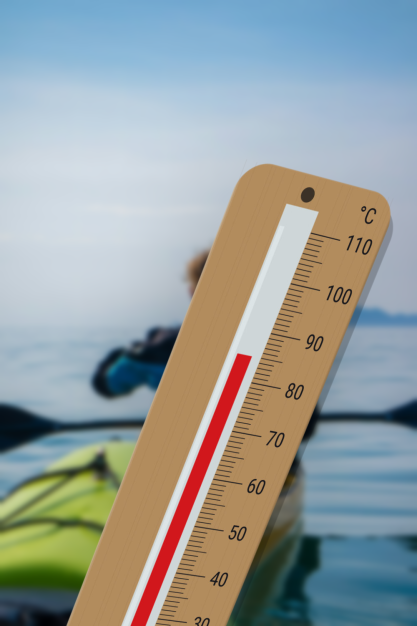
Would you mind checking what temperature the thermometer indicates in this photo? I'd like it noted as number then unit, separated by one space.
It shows 85 °C
